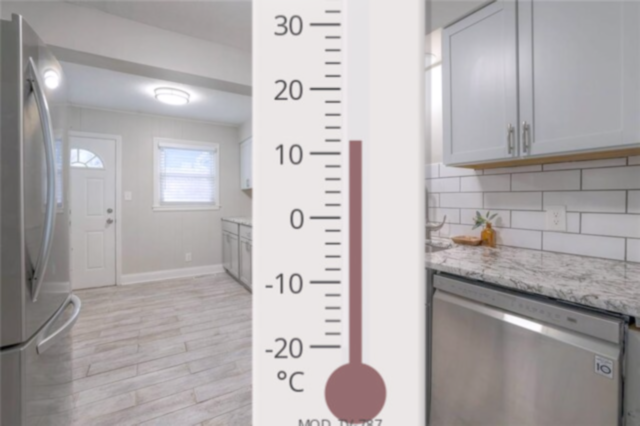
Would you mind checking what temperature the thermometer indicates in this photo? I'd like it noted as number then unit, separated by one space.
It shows 12 °C
